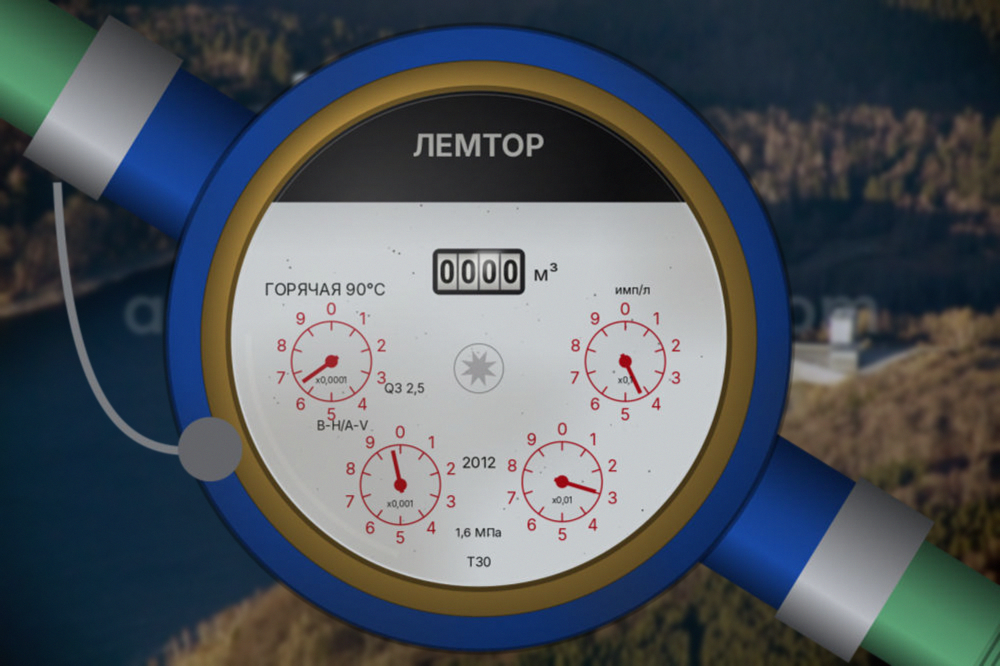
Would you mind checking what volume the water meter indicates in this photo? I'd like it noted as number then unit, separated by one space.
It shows 0.4296 m³
